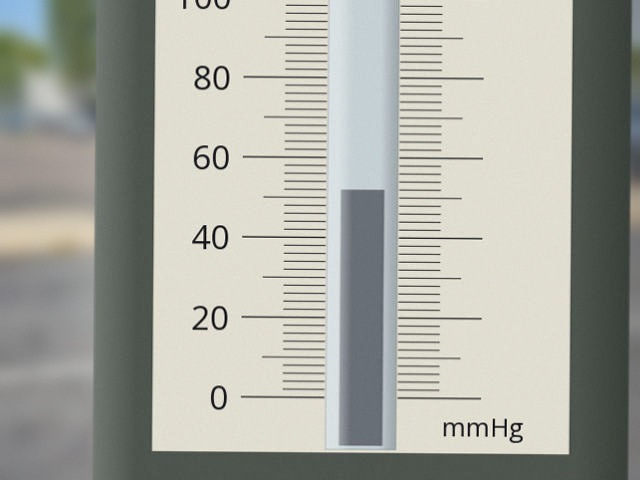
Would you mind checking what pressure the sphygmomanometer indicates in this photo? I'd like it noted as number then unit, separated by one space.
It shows 52 mmHg
